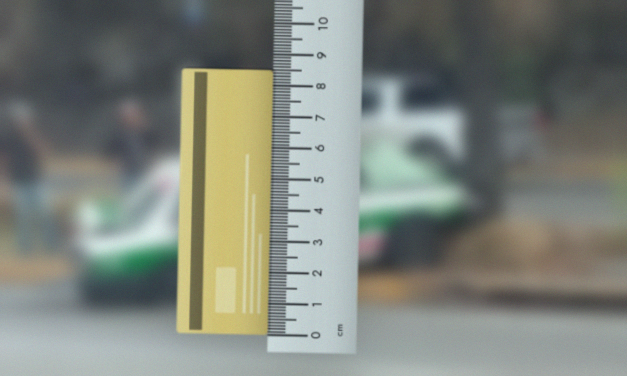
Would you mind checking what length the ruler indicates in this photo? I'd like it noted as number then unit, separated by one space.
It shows 8.5 cm
